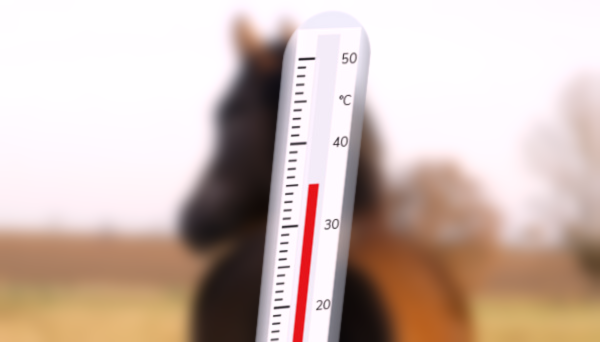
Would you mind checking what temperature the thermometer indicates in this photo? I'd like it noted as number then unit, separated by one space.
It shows 35 °C
